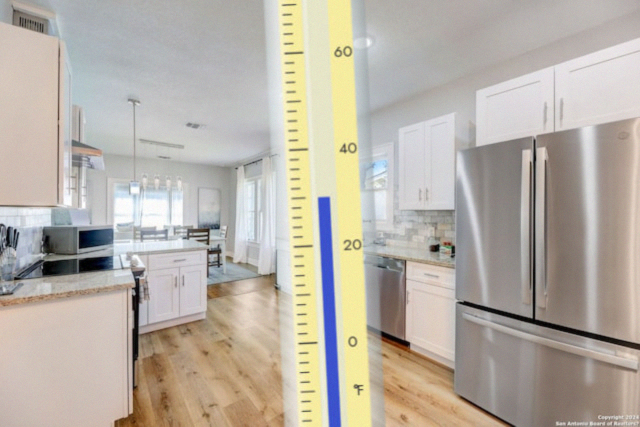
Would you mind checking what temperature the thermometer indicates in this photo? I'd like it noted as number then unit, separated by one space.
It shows 30 °F
